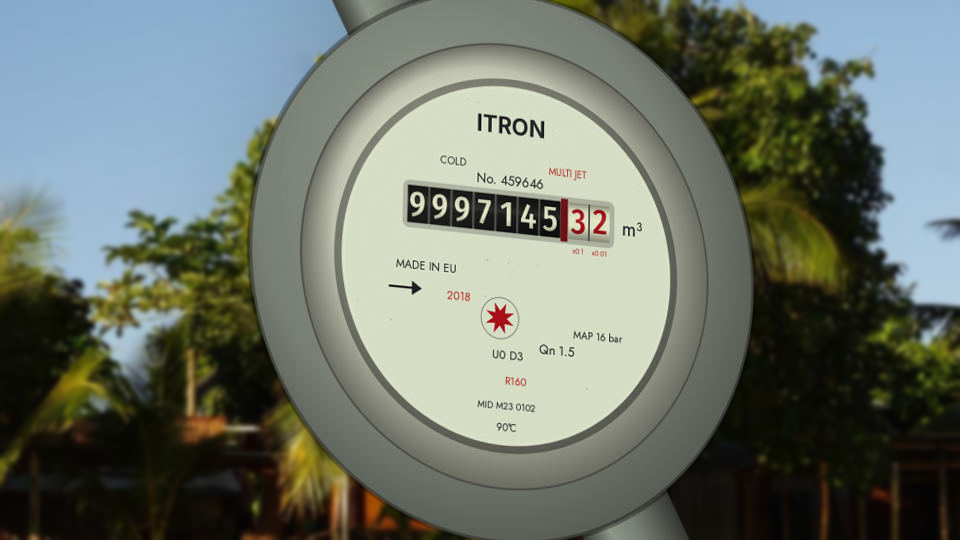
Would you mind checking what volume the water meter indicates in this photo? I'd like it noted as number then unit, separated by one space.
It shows 9997145.32 m³
